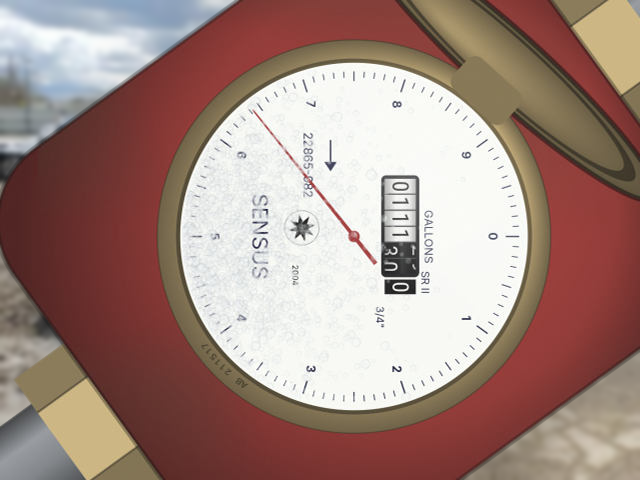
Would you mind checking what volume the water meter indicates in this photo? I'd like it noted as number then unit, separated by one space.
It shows 111296.4 gal
